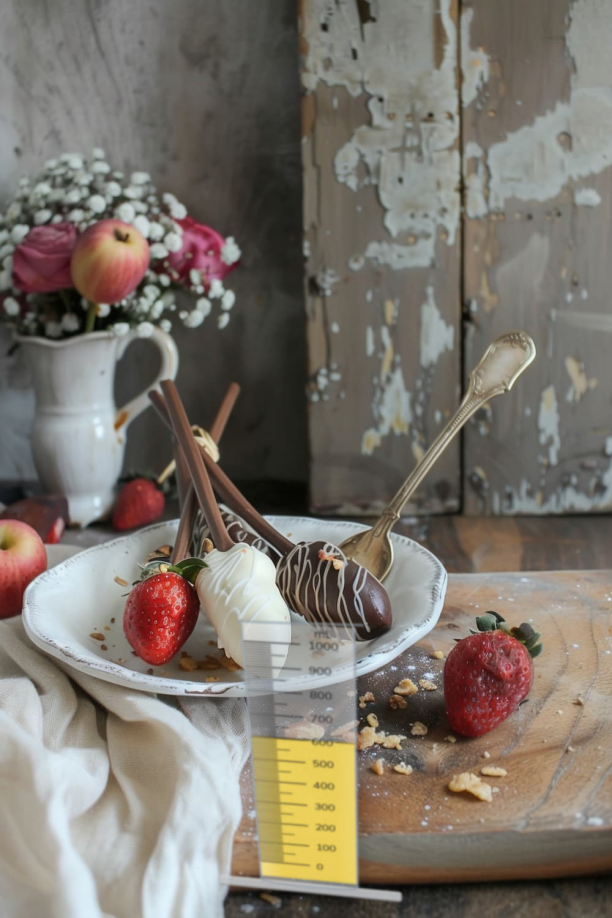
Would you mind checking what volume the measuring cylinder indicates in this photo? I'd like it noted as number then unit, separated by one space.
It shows 600 mL
